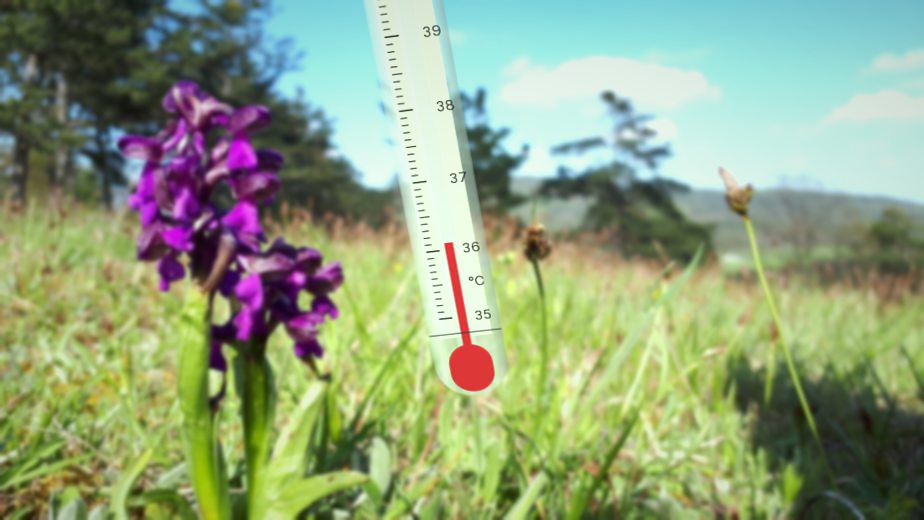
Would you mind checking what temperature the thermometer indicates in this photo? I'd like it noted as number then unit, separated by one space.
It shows 36.1 °C
